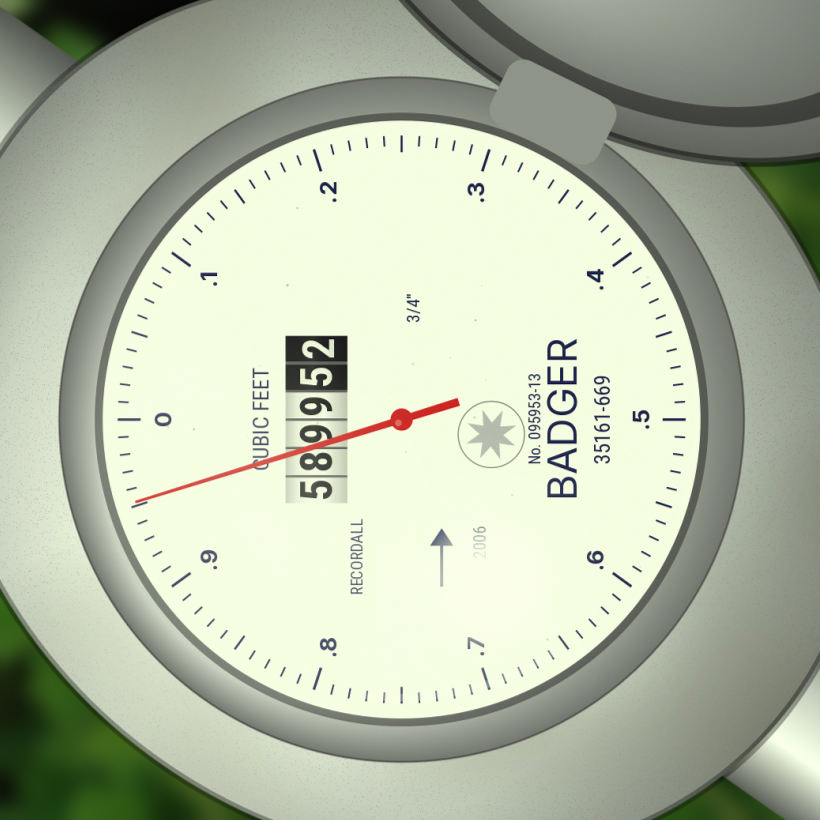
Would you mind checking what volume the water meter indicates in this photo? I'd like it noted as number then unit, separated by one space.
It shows 589951.95 ft³
